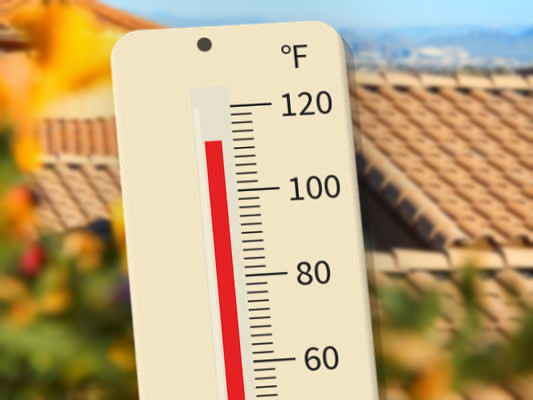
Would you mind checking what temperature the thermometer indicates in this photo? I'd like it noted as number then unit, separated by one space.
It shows 112 °F
